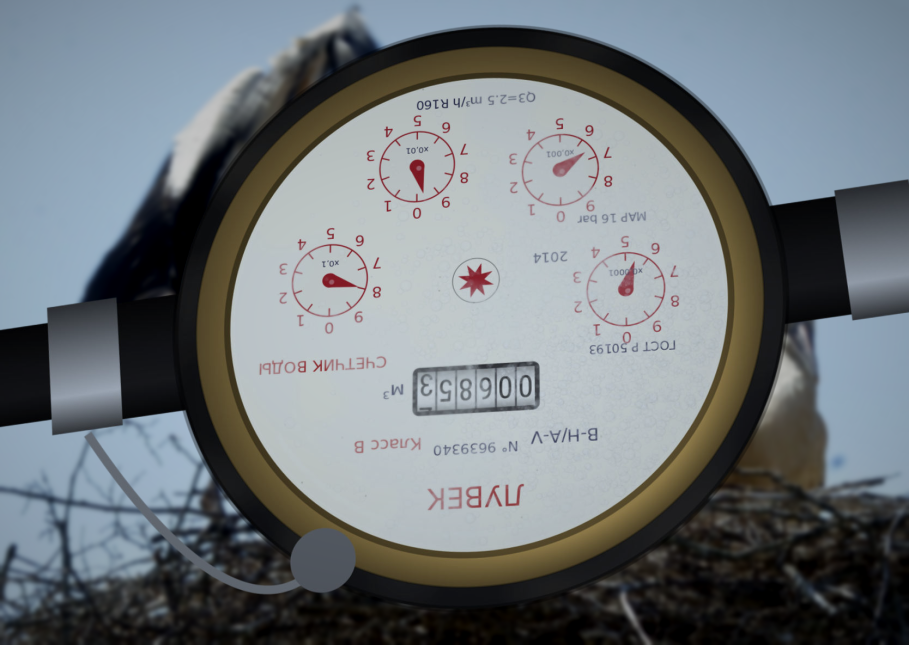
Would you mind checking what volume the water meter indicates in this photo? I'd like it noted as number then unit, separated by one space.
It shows 6852.7965 m³
